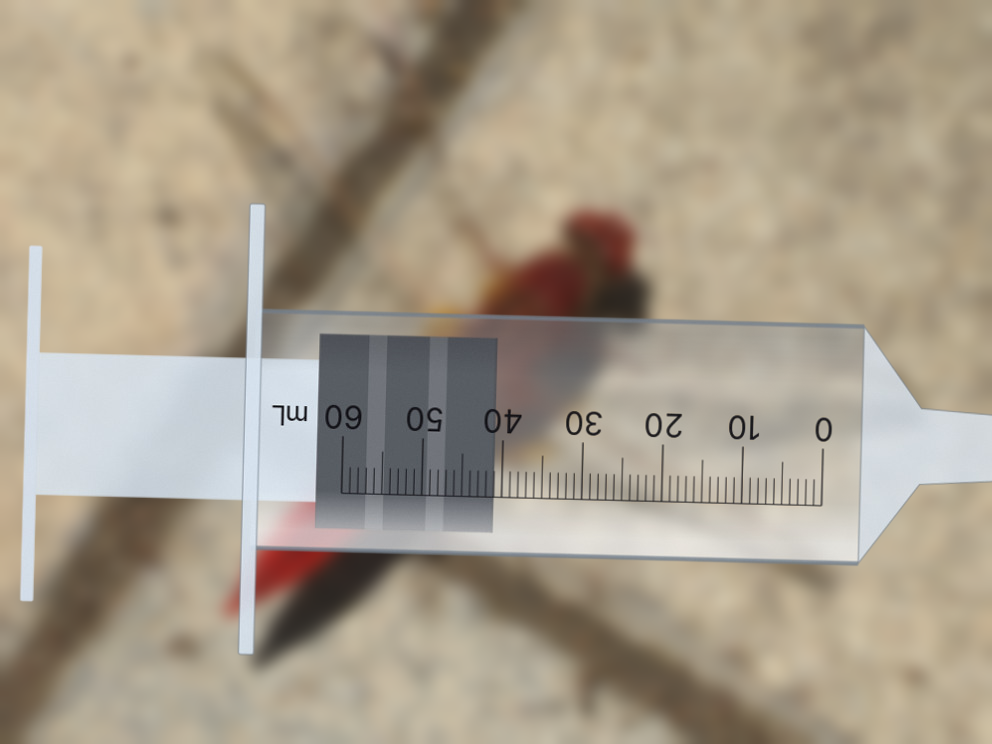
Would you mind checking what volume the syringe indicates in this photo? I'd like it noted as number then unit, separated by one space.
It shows 41 mL
